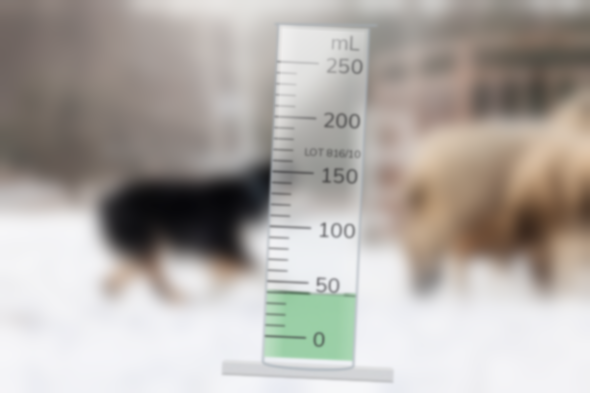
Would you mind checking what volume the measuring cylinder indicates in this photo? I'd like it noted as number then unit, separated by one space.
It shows 40 mL
